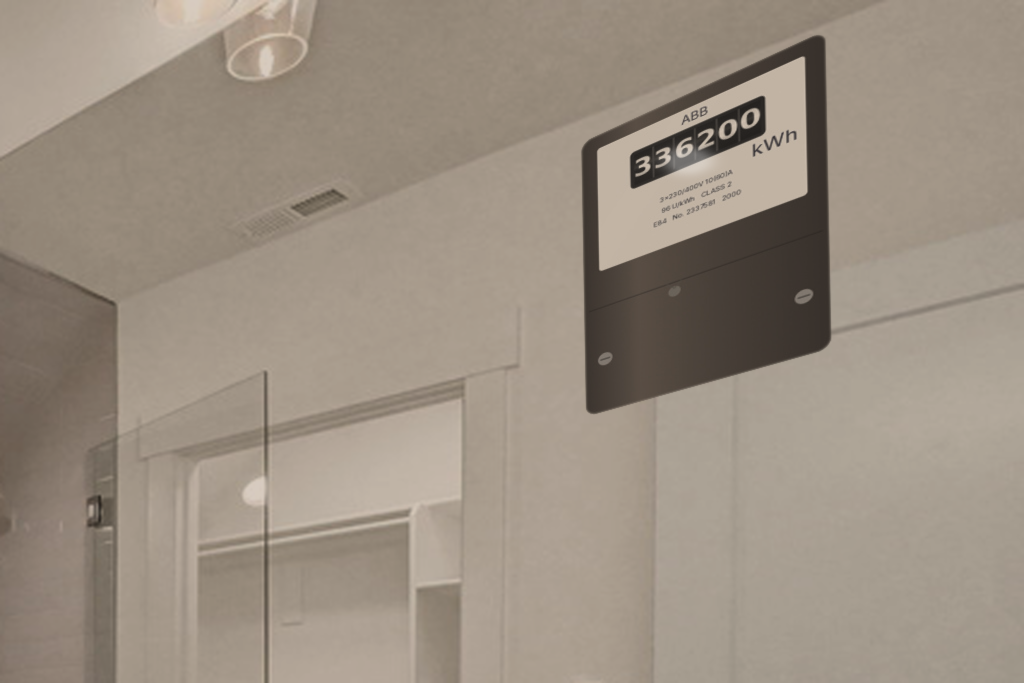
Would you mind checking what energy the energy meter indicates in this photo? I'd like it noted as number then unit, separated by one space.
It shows 336200 kWh
